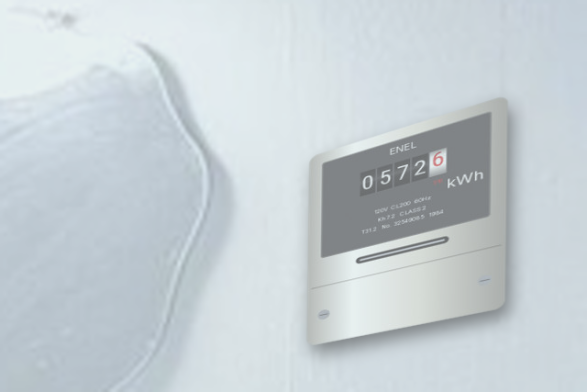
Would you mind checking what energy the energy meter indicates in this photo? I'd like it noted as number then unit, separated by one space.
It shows 572.6 kWh
